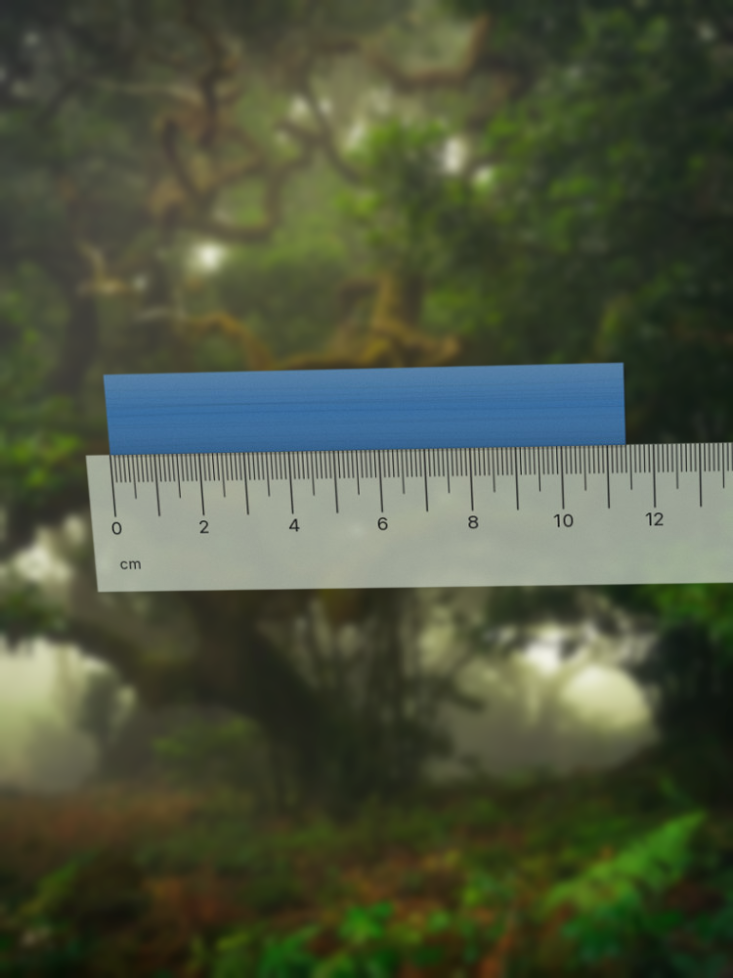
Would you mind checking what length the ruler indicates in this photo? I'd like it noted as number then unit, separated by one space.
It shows 11.4 cm
